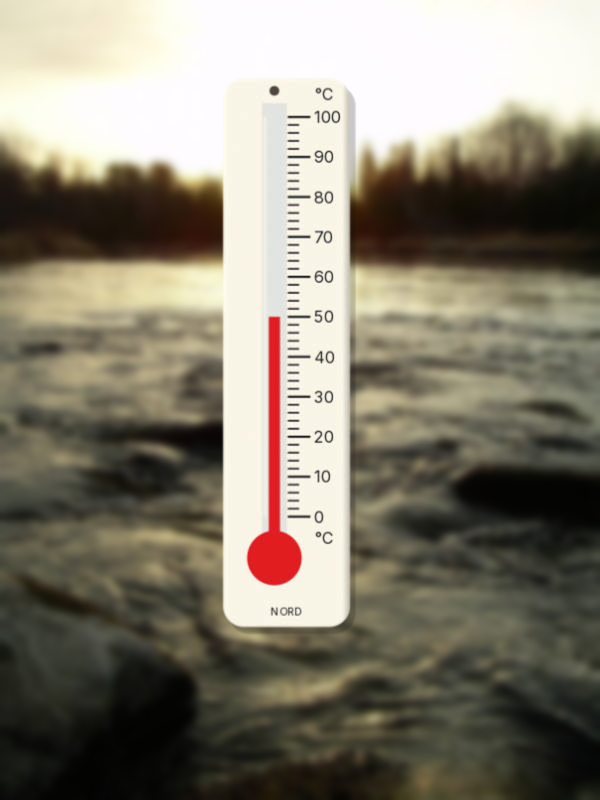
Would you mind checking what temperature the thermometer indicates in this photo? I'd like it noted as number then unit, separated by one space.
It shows 50 °C
